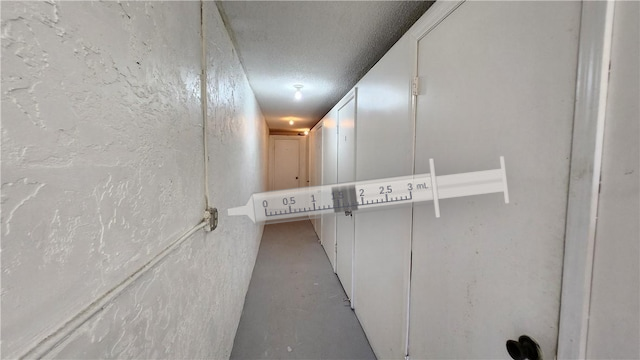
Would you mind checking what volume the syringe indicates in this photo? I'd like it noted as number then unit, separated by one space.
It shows 1.4 mL
